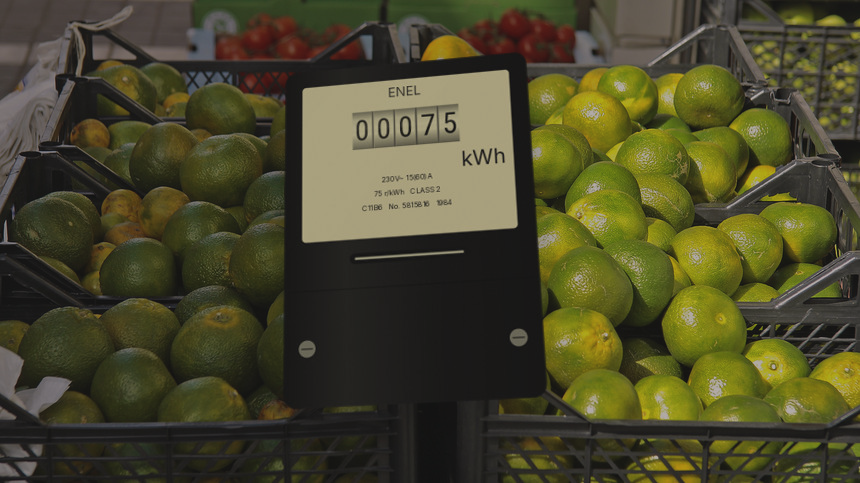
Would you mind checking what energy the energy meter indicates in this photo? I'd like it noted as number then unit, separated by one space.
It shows 75 kWh
